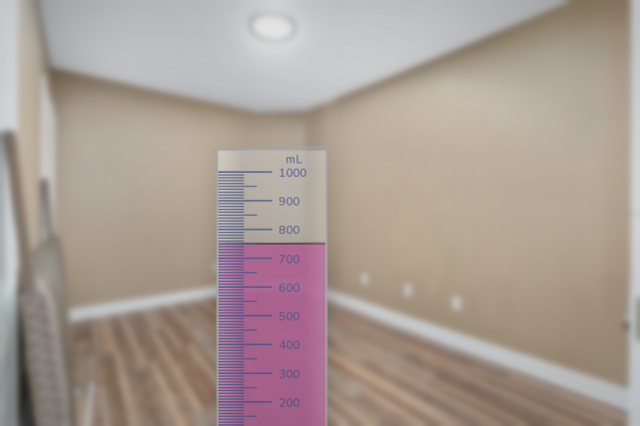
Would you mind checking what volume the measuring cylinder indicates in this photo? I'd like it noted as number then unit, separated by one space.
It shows 750 mL
